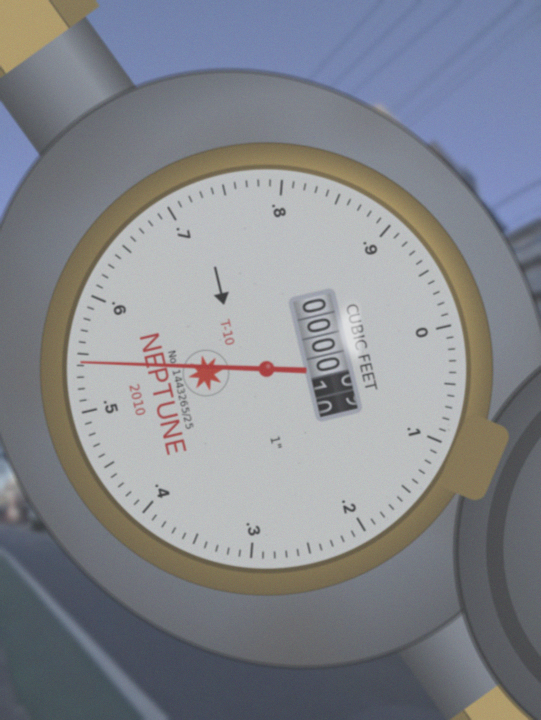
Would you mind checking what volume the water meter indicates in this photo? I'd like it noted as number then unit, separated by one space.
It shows 9.54 ft³
